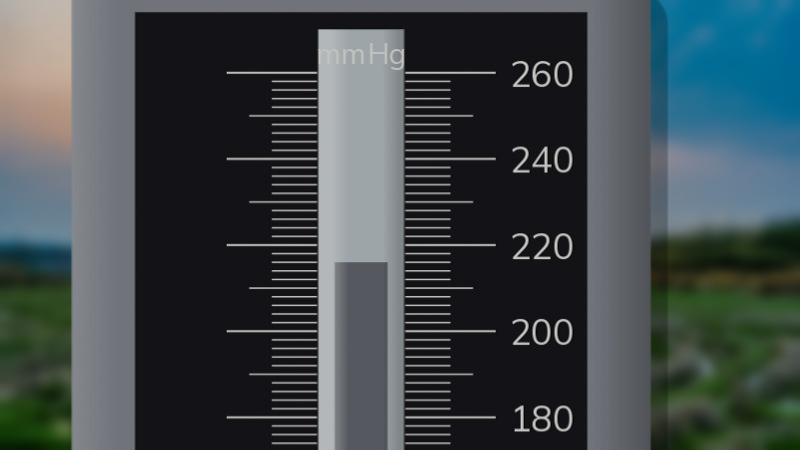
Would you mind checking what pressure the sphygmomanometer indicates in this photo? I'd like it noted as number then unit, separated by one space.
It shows 216 mmHg
